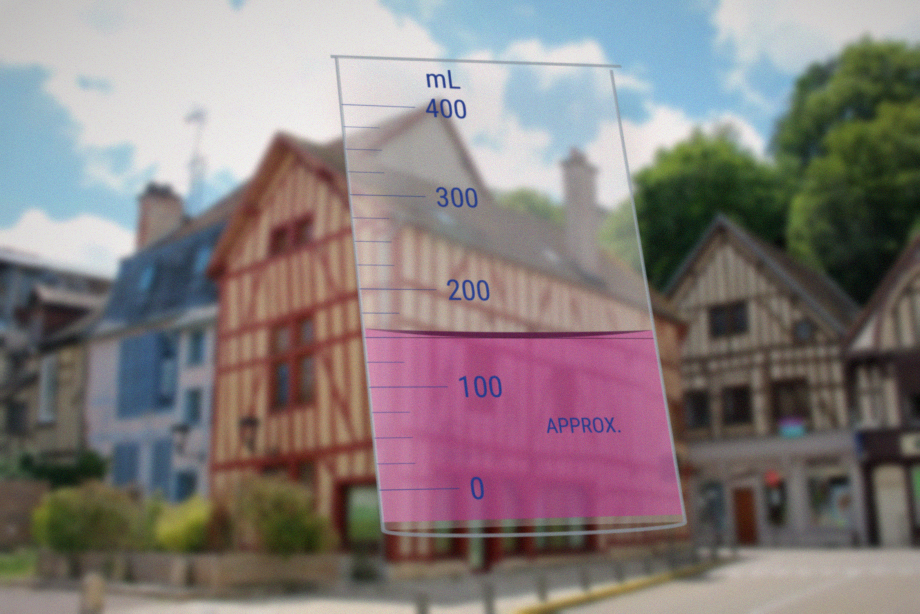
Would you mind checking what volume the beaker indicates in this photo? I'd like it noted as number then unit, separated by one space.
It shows 150 mL
